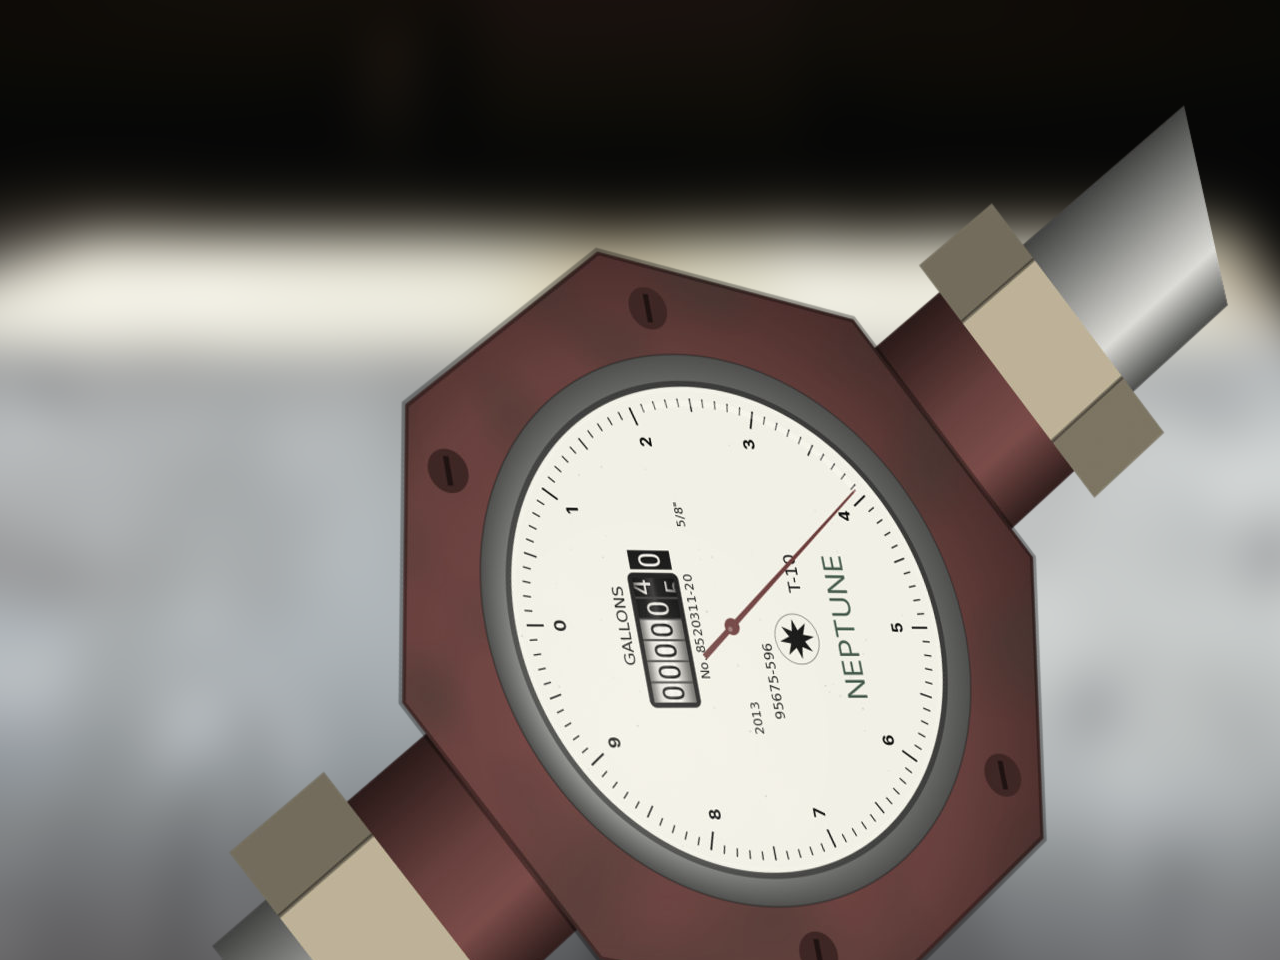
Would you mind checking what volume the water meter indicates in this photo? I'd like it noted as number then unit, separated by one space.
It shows 43.9 gal
